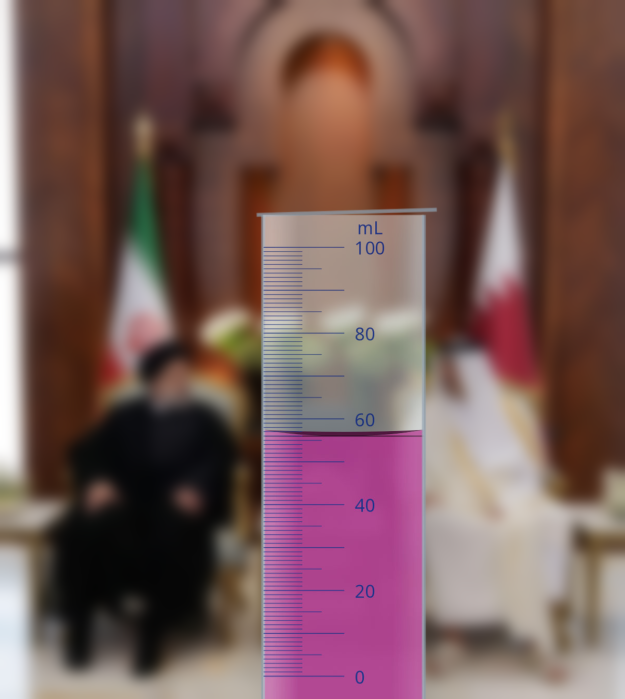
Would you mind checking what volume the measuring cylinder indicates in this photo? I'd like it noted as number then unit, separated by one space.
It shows 56 mL
